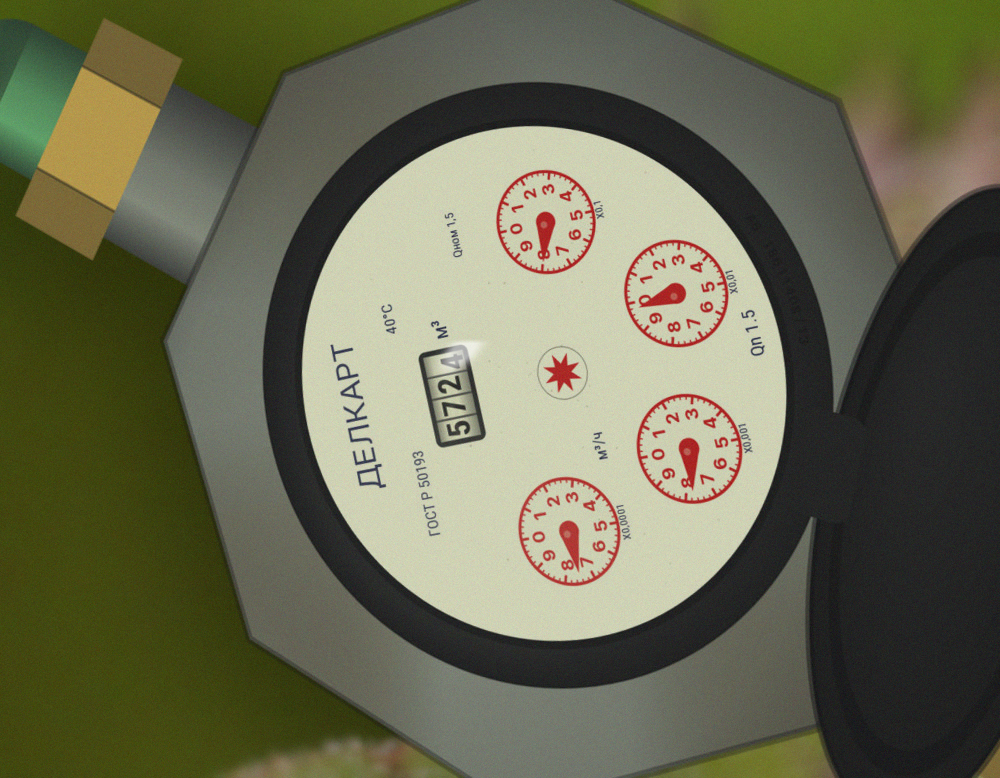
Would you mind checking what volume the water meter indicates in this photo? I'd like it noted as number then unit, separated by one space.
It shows 5723.7977 m³
